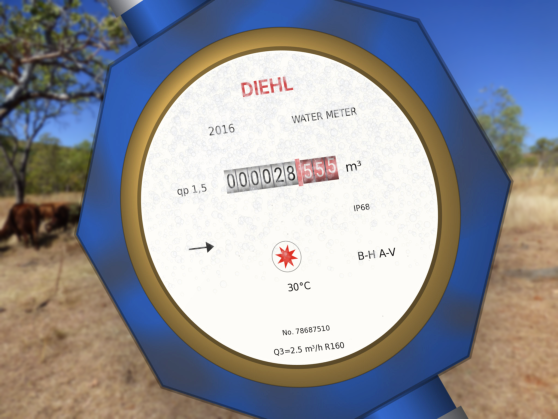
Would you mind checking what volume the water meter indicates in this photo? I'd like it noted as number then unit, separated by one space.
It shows 28.555 m³
